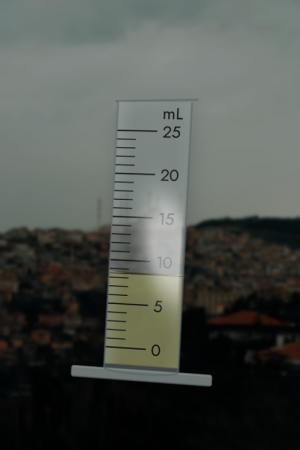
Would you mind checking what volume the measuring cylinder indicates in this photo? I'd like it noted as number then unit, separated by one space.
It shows 8.5 mL
